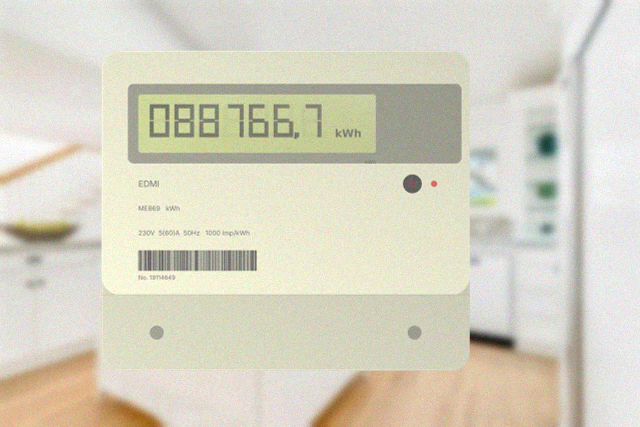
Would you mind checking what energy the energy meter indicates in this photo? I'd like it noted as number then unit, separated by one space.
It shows 88766.7 kWh
